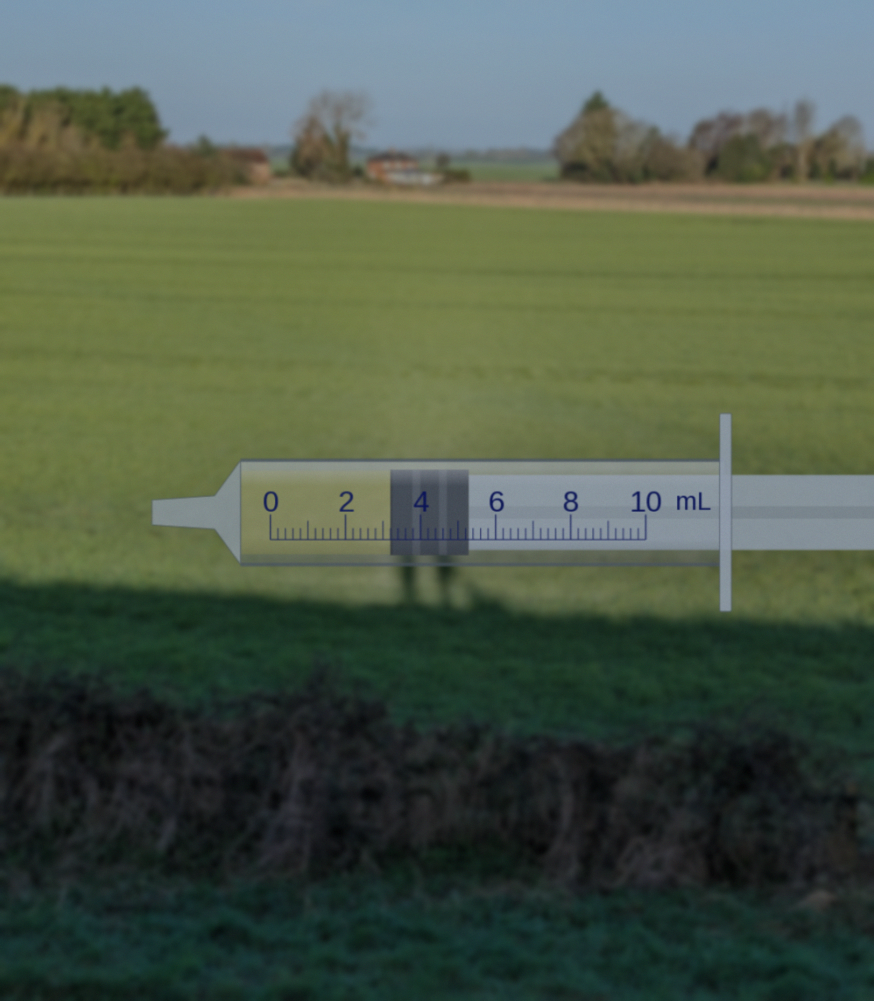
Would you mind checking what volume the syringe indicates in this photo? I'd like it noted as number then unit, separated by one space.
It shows 3.2 mL
